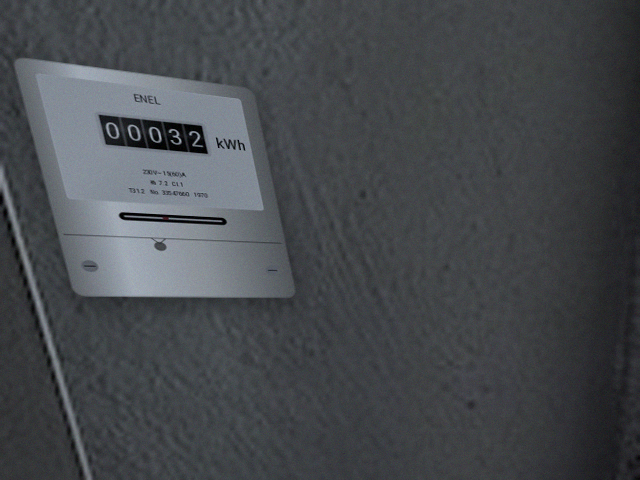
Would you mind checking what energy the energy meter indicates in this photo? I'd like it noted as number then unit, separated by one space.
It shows 32 kWh
